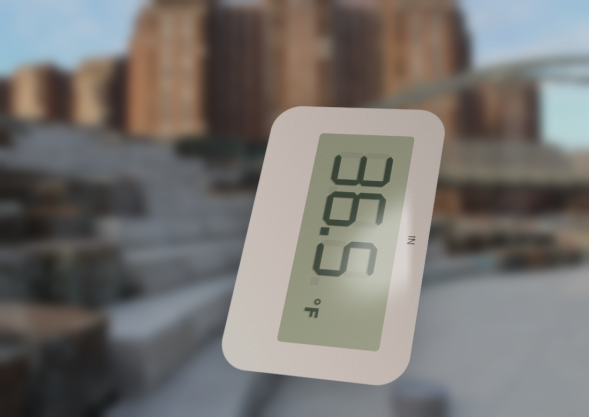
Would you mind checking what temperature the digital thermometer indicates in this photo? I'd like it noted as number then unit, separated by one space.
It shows 36.5 °F
